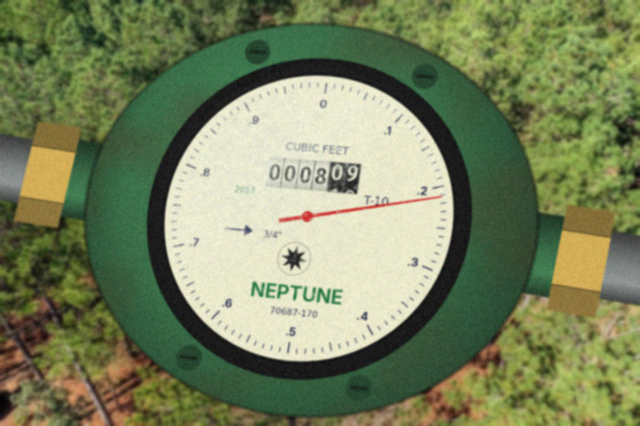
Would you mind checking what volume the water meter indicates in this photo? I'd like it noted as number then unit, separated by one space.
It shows 809.21 ft³
